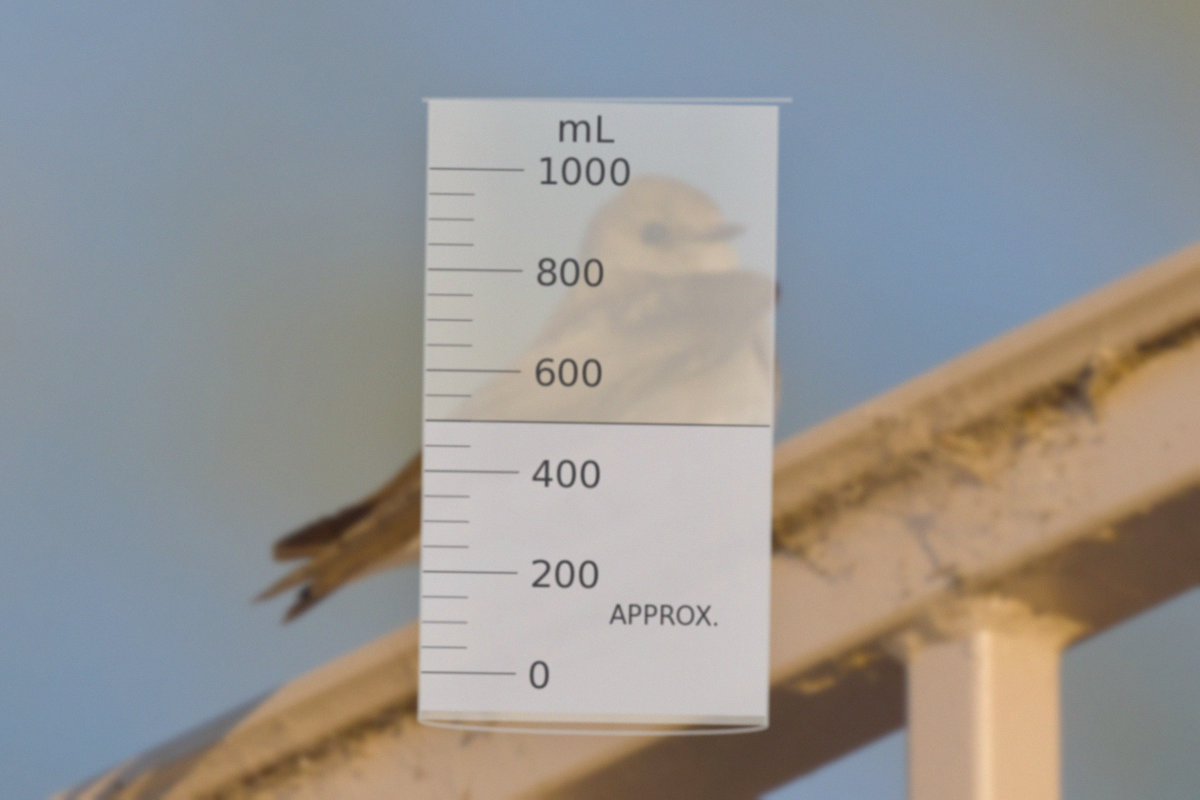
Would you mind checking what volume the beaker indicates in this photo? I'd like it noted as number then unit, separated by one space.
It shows 500 mL
